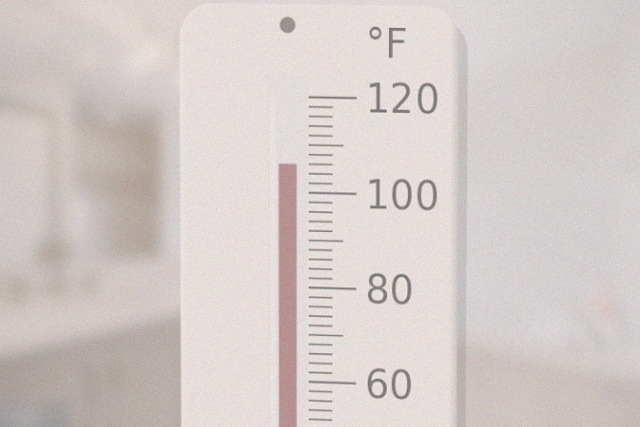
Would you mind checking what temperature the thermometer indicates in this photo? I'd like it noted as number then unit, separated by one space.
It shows 106 °F
